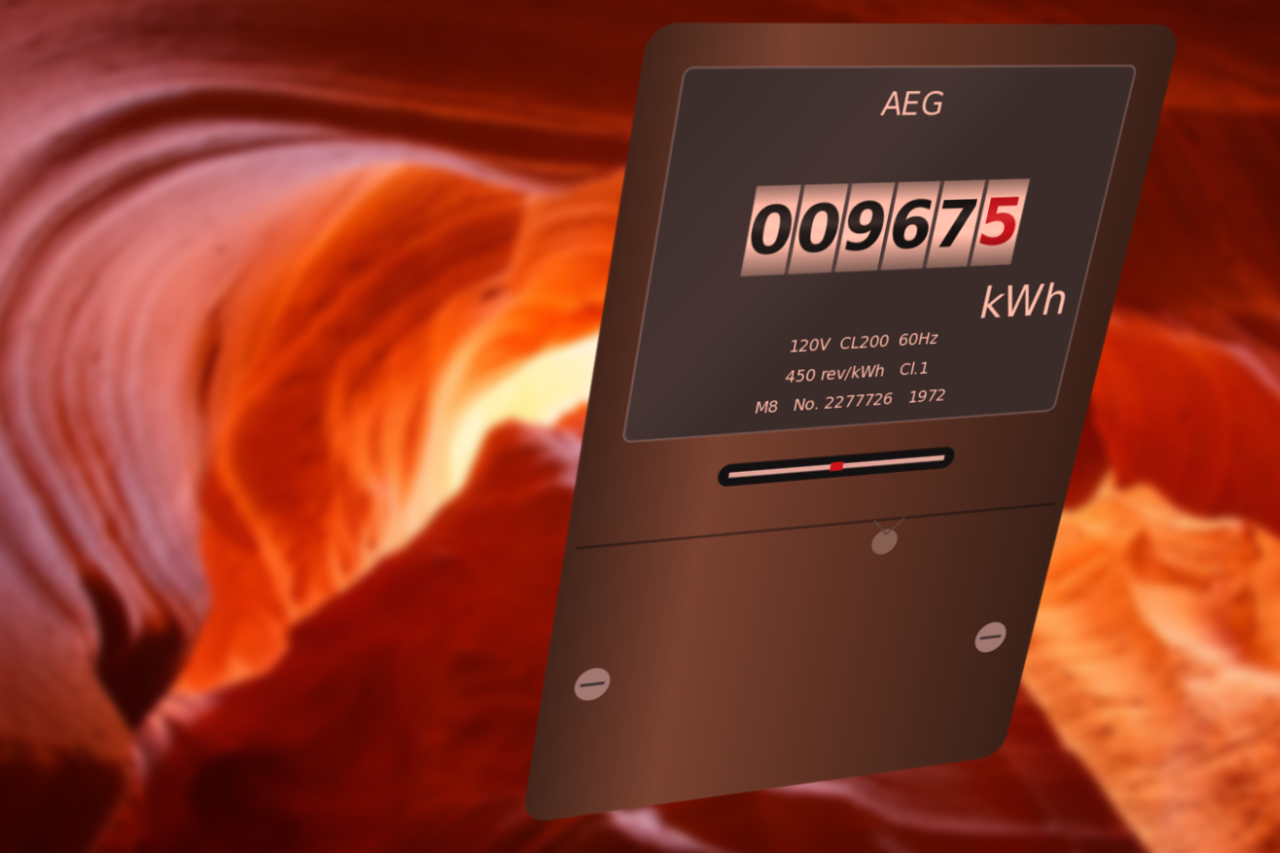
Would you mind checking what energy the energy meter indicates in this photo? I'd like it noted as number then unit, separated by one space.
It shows 967.5 kWh
